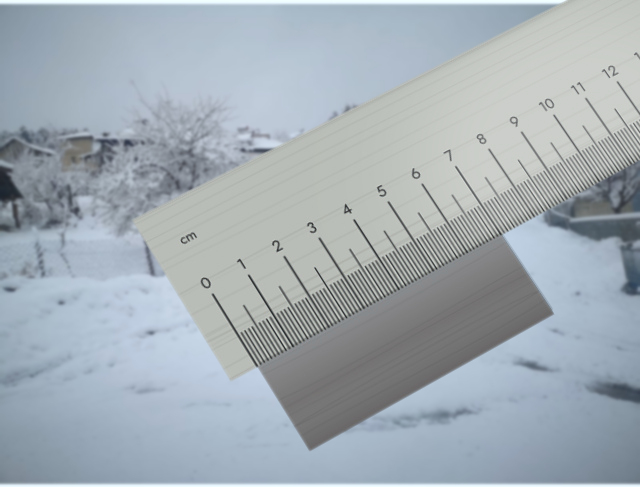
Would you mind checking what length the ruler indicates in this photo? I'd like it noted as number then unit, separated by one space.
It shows 7 cm
